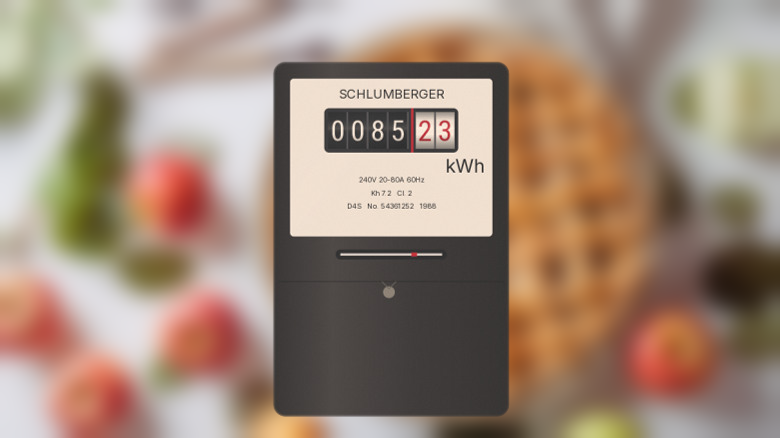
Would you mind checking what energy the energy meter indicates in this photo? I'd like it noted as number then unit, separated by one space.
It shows 85.23 kWh
